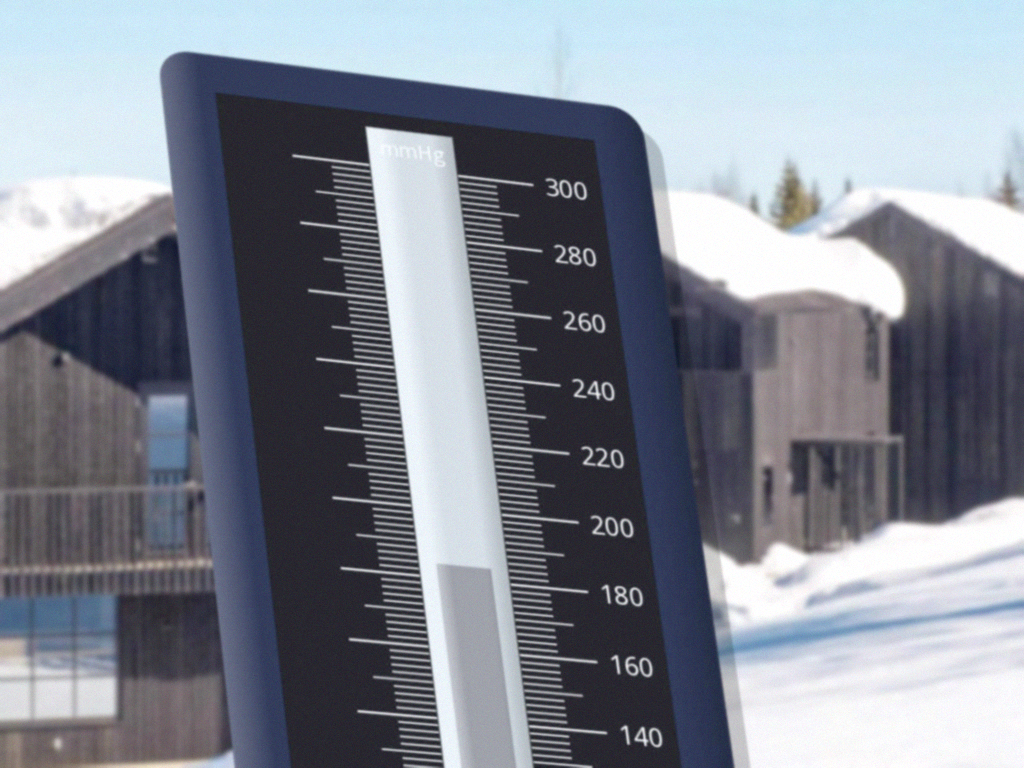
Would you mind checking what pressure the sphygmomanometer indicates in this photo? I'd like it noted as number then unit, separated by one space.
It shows 184 mmHg
